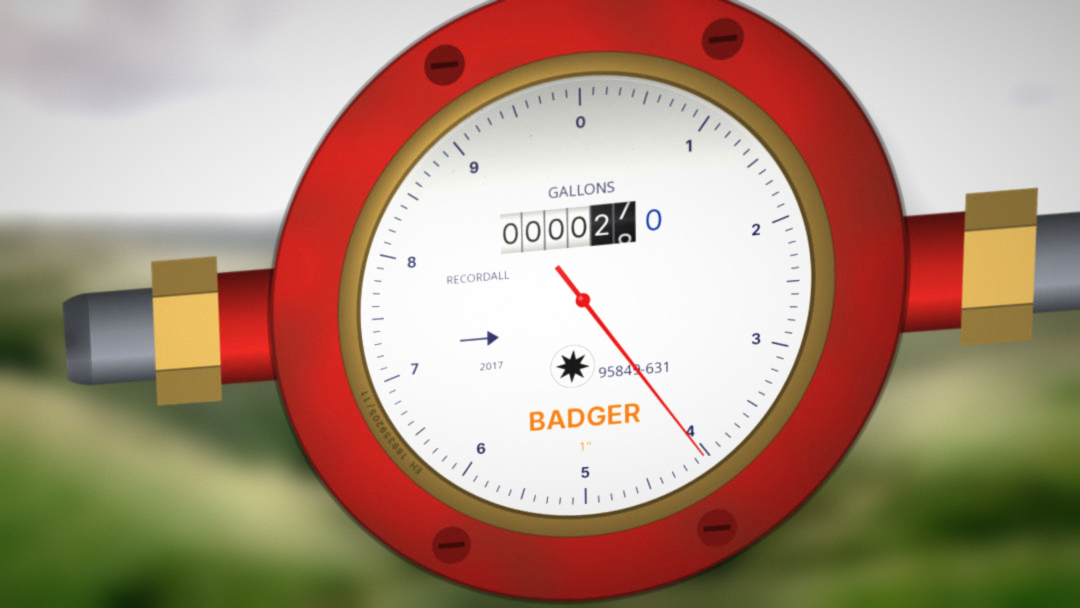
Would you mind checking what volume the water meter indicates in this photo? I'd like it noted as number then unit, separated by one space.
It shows 274.0 gal
